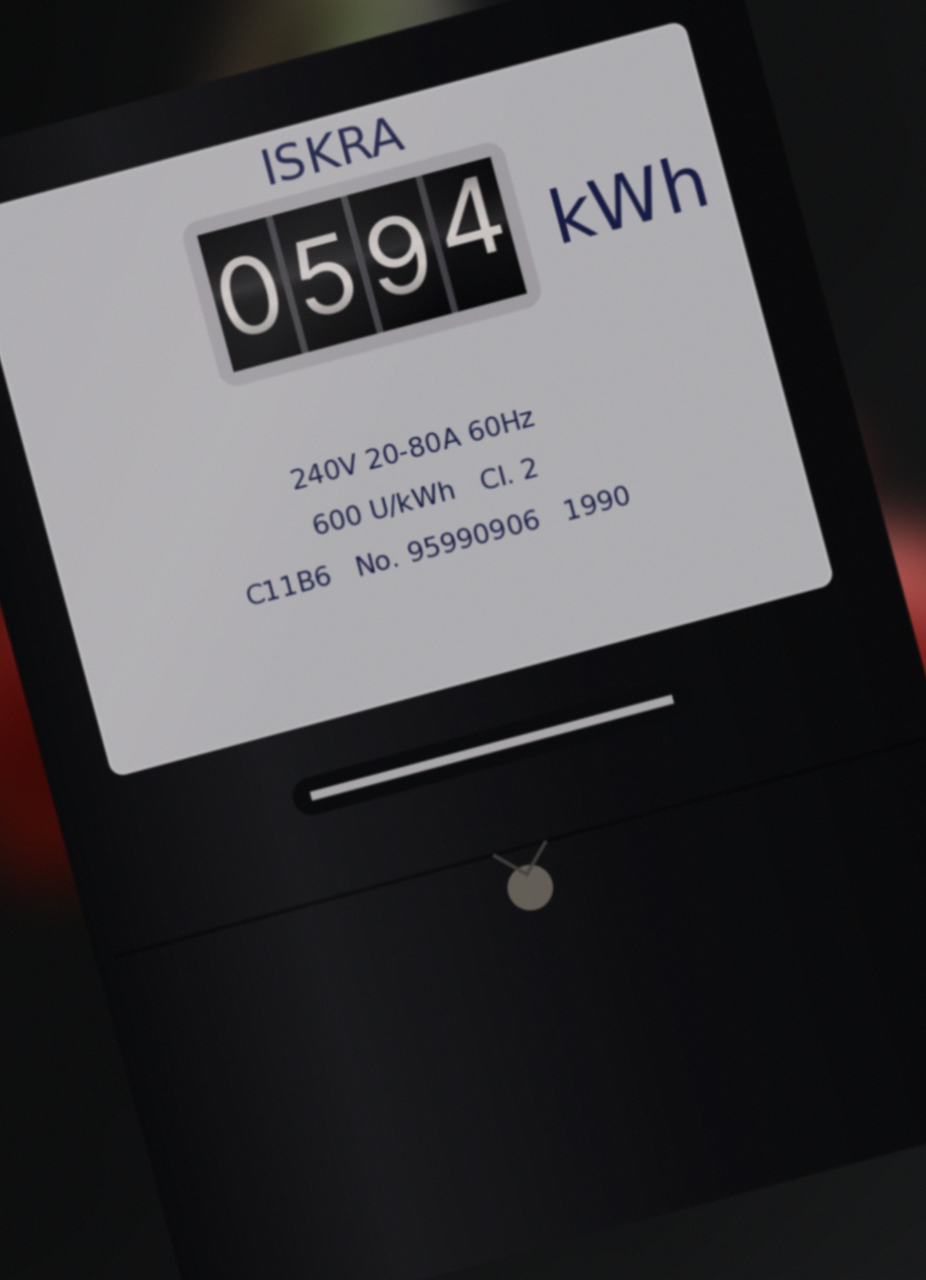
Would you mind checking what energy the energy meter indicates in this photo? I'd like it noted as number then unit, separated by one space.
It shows 594 kWh
